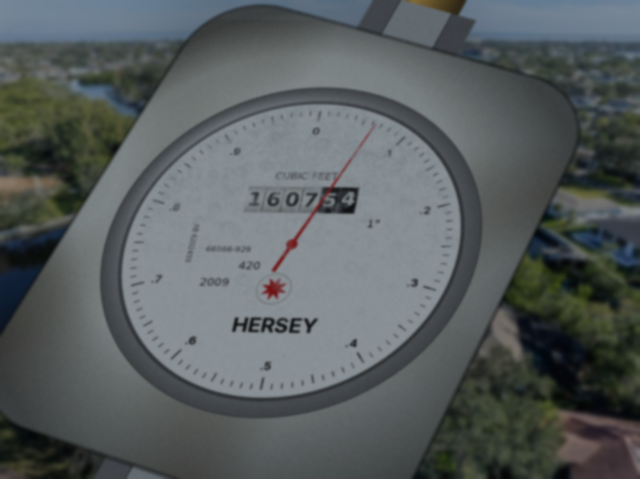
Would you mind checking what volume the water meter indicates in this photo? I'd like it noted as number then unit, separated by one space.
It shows 160754.06 ft³
